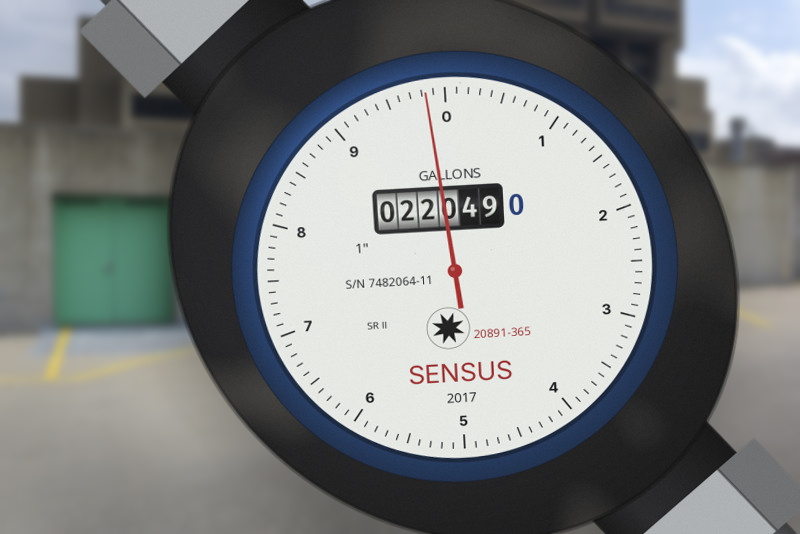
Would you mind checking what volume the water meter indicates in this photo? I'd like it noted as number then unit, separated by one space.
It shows 220489.8 gal
